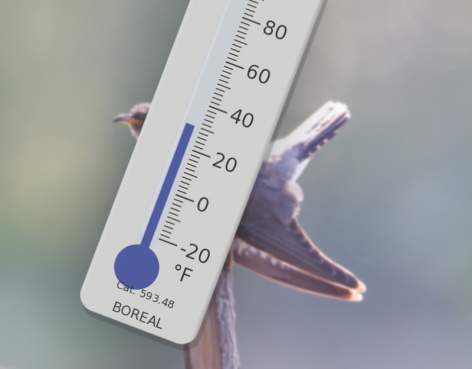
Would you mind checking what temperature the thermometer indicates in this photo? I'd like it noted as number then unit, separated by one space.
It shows 30 °F
